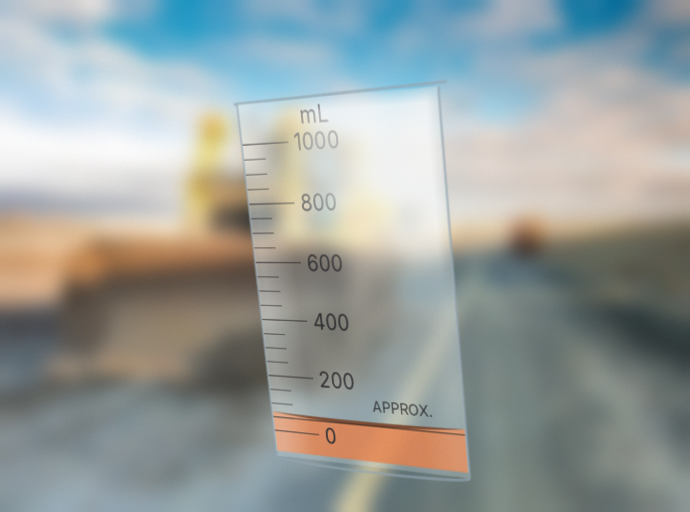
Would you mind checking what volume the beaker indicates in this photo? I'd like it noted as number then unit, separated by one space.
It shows 50 mL
